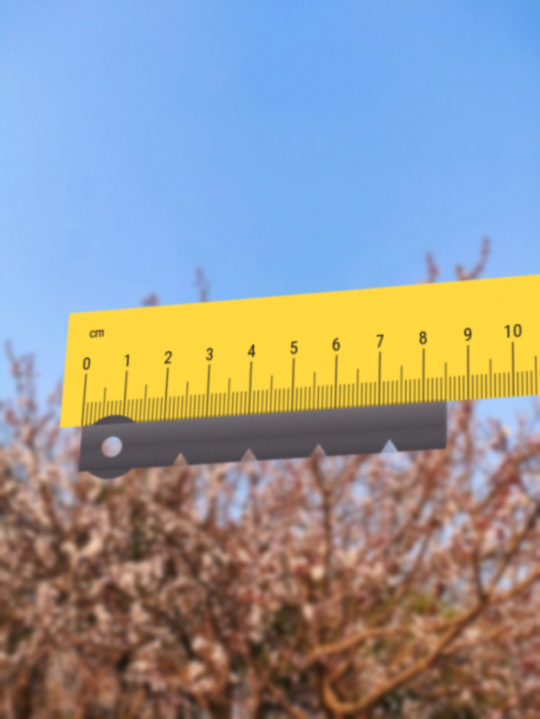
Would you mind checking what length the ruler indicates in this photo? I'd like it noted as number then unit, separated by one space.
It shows 8.5 cm
